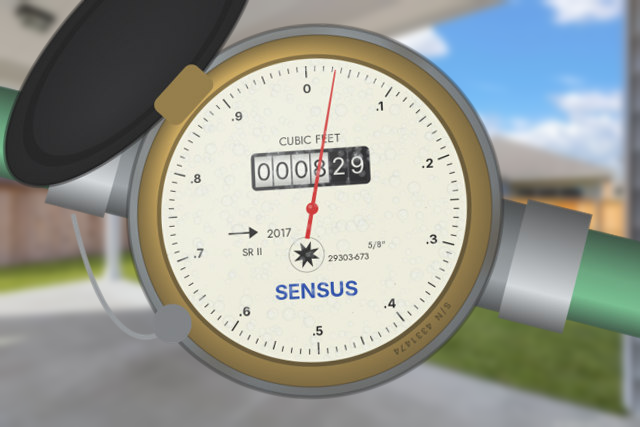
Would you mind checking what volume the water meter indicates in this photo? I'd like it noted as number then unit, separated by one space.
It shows 829.03 ft³
